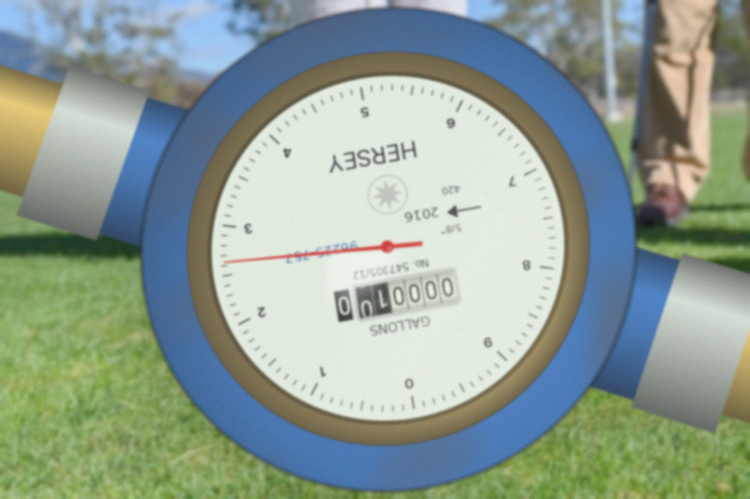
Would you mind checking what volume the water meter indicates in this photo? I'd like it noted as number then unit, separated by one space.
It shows 102.6 gal
